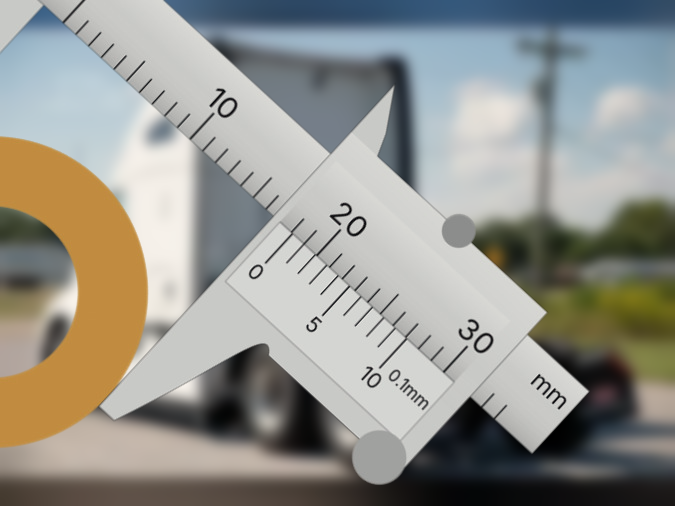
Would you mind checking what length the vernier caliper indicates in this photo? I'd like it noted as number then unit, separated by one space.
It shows 18.1 mm
